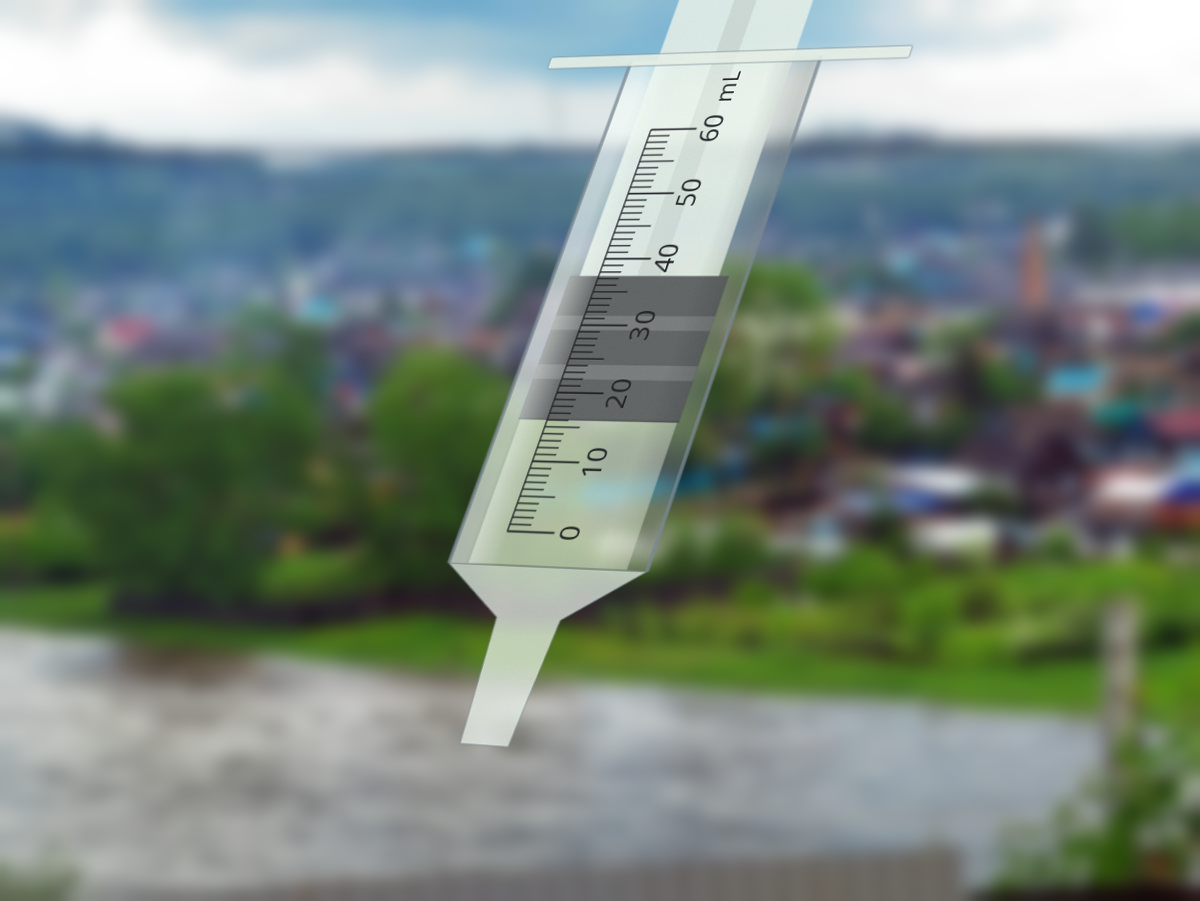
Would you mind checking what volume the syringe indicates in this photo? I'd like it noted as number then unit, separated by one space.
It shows 16 mL
